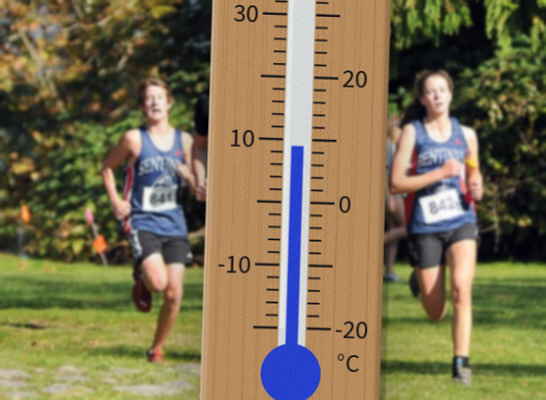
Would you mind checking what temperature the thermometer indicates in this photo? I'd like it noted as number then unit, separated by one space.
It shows 9 °C
